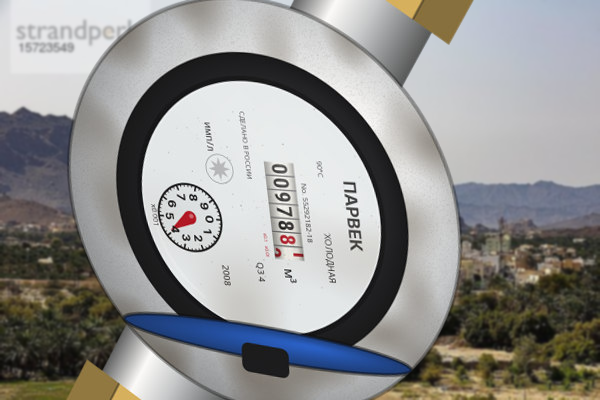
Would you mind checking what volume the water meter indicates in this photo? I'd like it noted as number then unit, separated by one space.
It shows 978.814 m³
